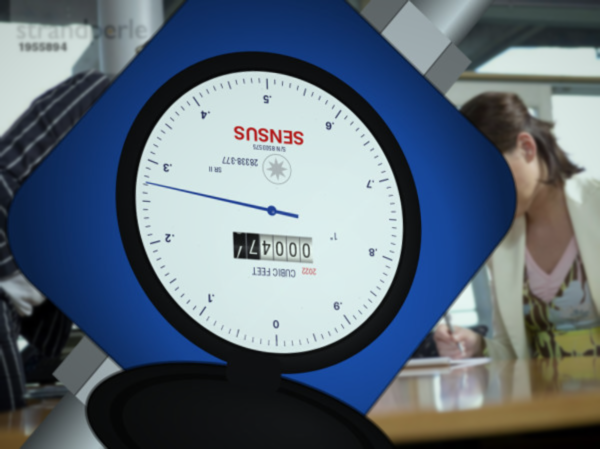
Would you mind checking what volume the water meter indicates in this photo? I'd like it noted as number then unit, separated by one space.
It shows 477.27 ft³
